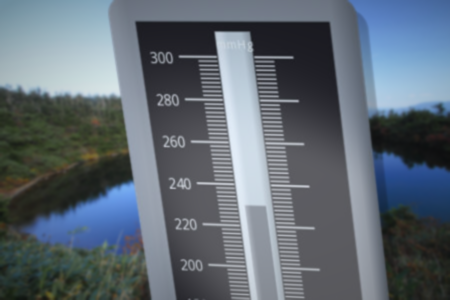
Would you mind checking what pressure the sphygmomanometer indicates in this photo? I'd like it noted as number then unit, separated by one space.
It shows 230 mmHg
